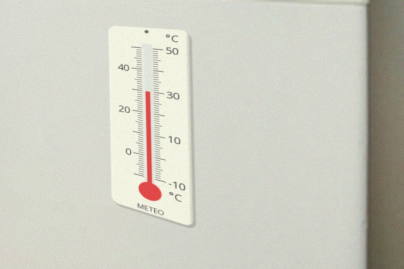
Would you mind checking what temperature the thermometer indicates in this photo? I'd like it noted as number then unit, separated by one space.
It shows 30 °C
